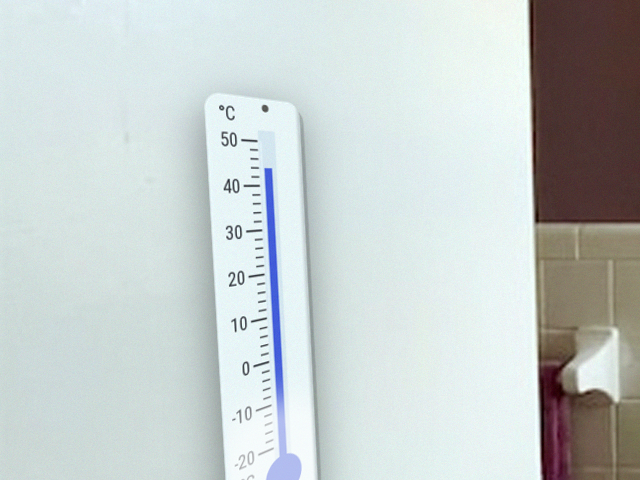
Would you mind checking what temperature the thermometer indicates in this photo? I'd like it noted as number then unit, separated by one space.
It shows 44 °C
